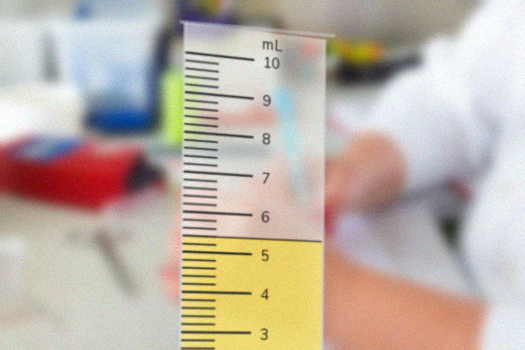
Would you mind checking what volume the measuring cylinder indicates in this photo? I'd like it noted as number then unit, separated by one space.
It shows 5.4 mL
